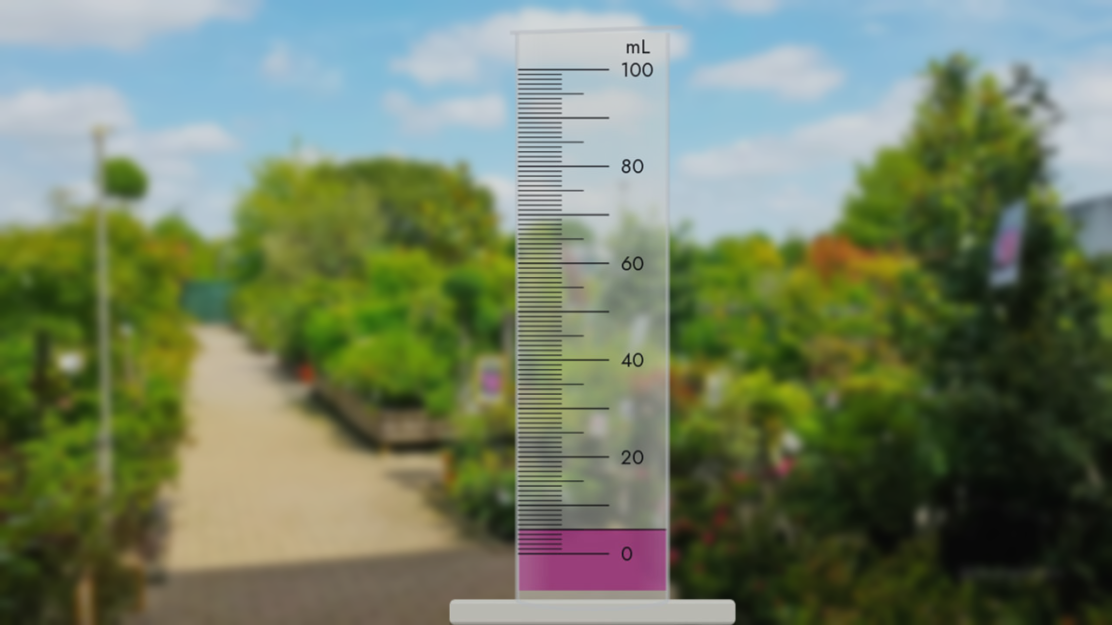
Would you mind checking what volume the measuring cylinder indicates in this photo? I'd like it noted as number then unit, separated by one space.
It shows 5 mL
